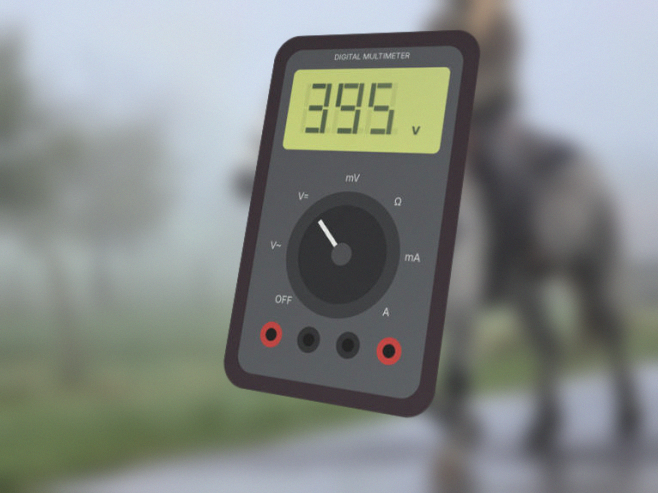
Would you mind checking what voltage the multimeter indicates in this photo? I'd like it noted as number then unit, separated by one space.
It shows 395 V
